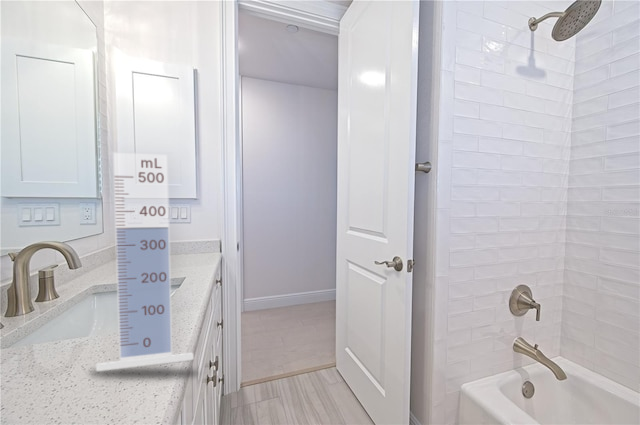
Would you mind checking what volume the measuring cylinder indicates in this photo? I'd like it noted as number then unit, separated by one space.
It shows 350 mL
